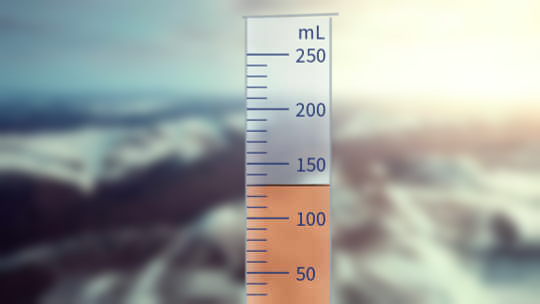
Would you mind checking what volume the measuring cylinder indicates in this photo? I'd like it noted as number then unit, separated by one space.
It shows 130 mL
